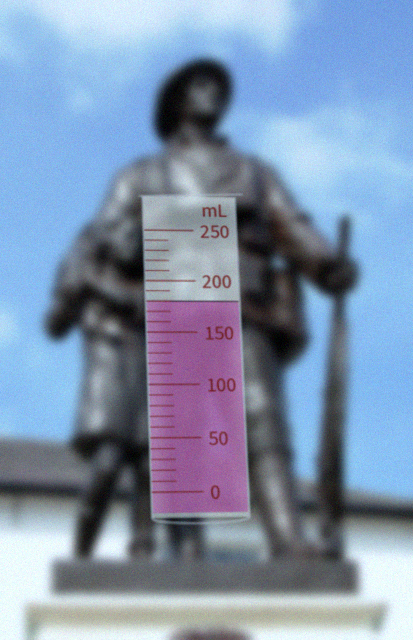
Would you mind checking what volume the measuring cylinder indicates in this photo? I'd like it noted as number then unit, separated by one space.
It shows 180 mL
